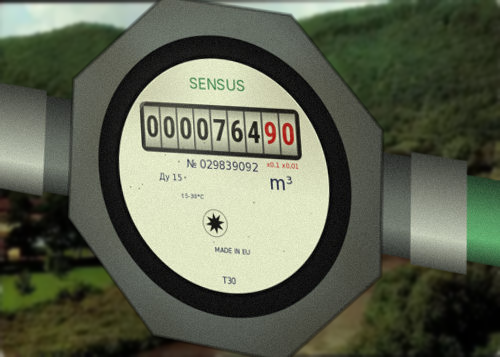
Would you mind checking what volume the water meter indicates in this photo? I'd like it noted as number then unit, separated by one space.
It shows 764.90 m³
